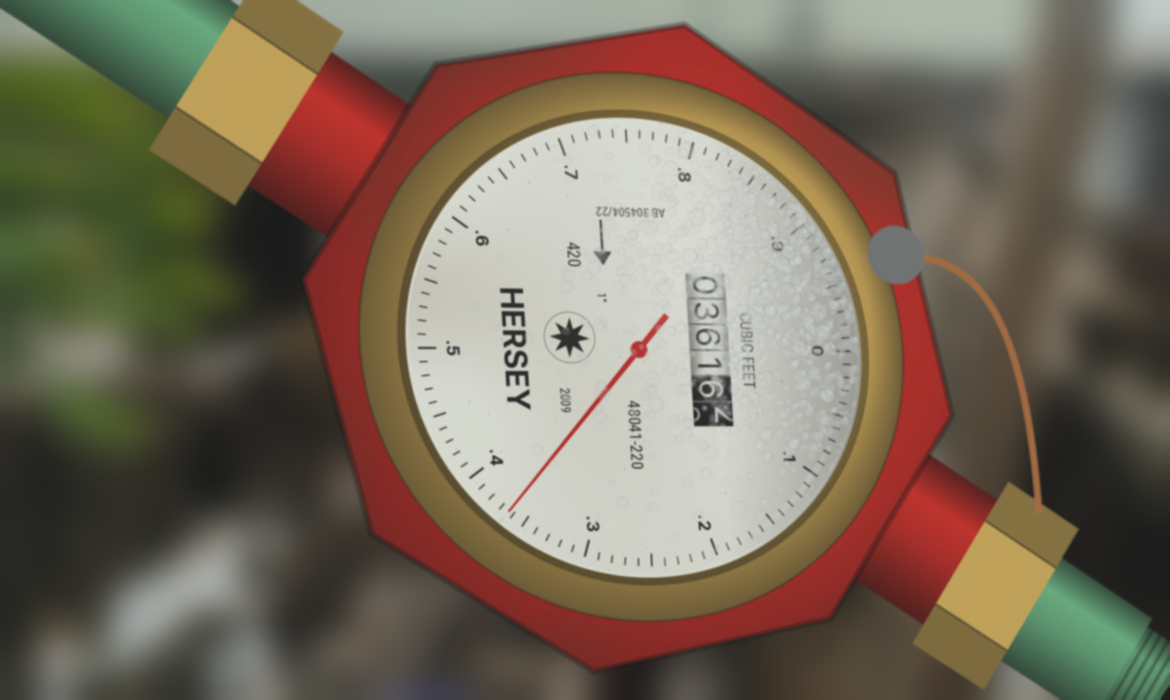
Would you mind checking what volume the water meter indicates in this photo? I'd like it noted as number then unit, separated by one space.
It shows 36162.36 ft³
